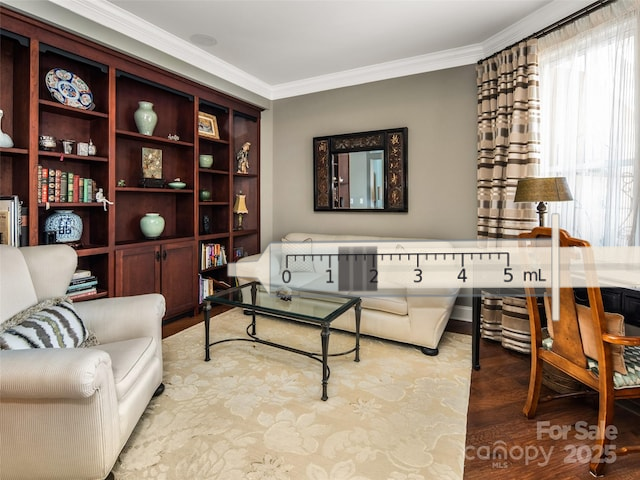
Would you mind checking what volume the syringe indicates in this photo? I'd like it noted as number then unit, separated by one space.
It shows 1.2 mL
